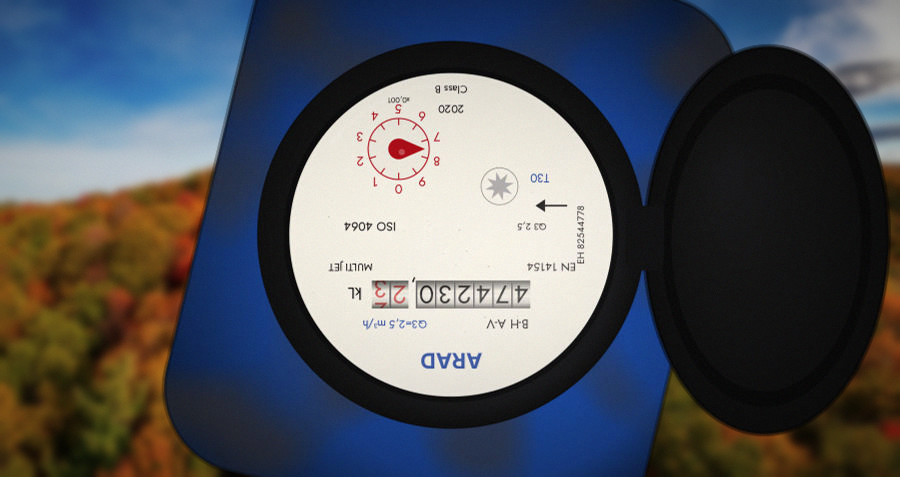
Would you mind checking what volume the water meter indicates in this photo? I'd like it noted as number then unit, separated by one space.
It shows 474230.227 kL
